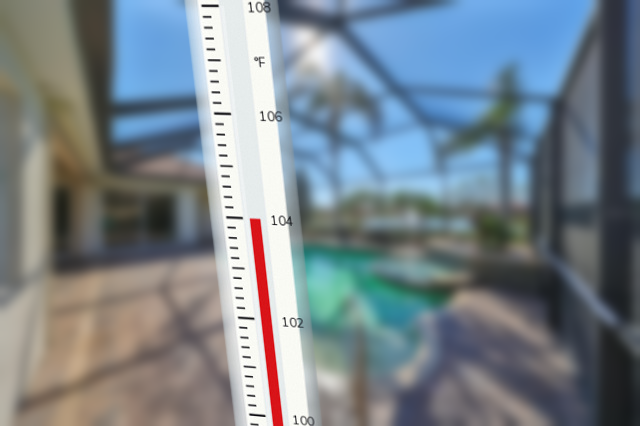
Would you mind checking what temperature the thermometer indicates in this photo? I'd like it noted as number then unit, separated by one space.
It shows 104 °F
